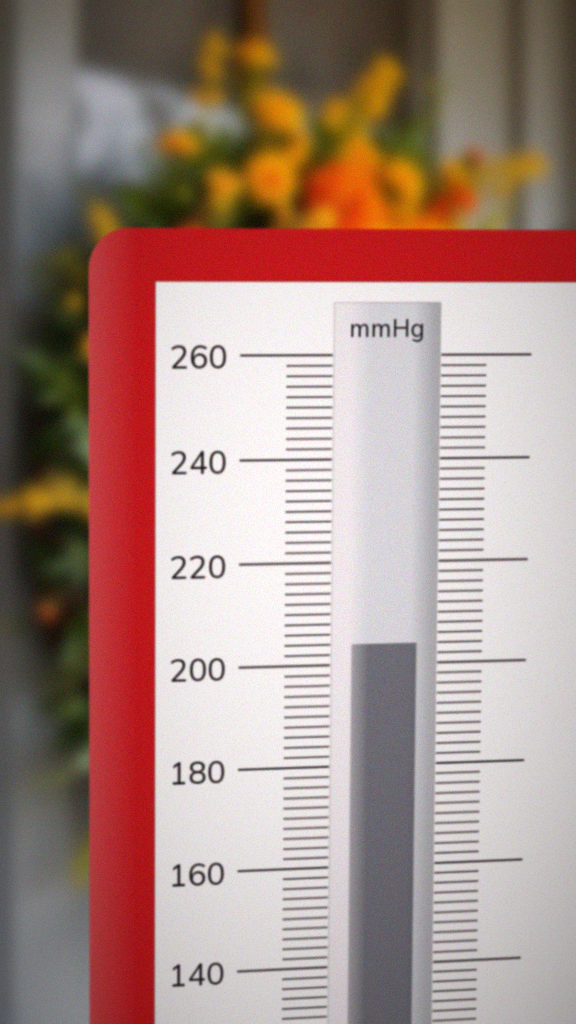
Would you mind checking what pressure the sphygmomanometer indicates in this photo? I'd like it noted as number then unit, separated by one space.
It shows 204 mmHg
